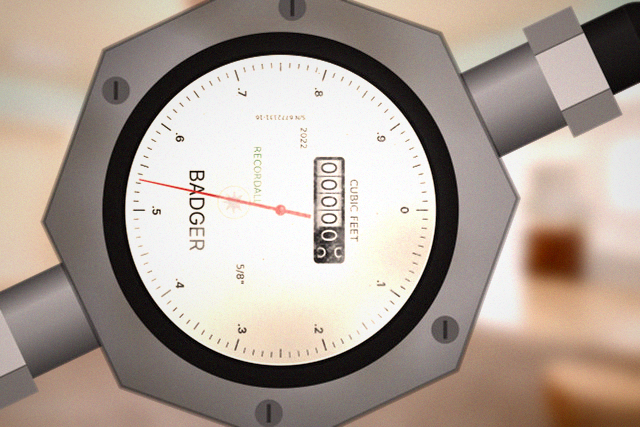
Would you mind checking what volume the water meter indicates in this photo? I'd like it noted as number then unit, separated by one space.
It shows 8.53 ft³
